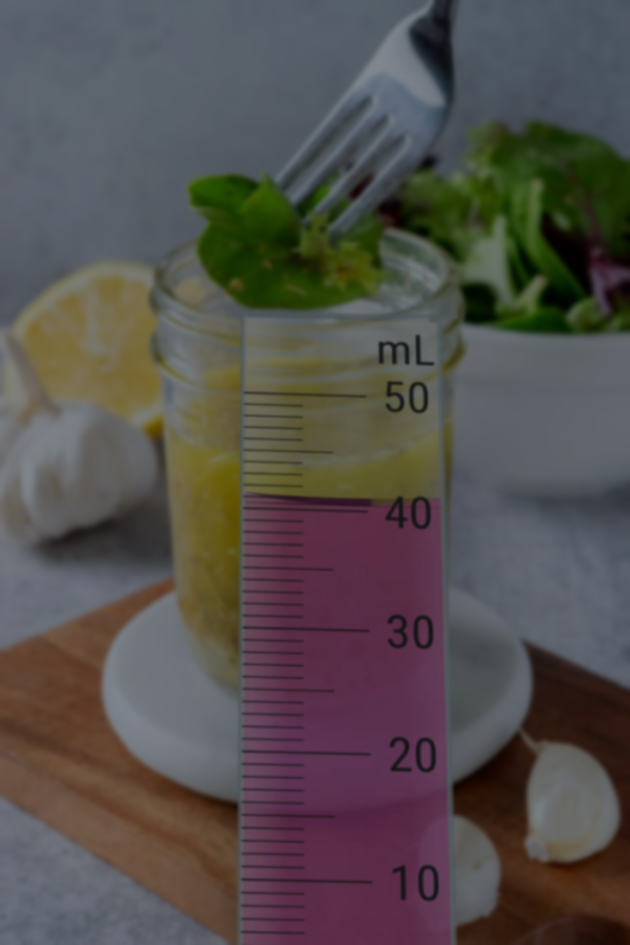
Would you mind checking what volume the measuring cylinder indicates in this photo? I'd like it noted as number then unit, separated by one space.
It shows 40.5 mL
